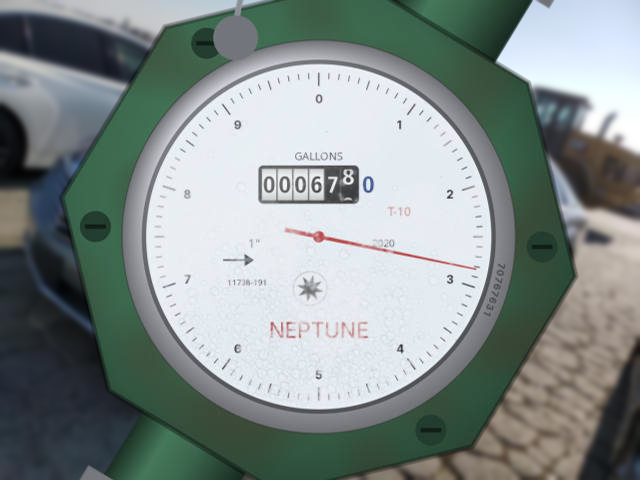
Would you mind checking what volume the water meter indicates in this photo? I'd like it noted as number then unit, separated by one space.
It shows 6782.8 gal
